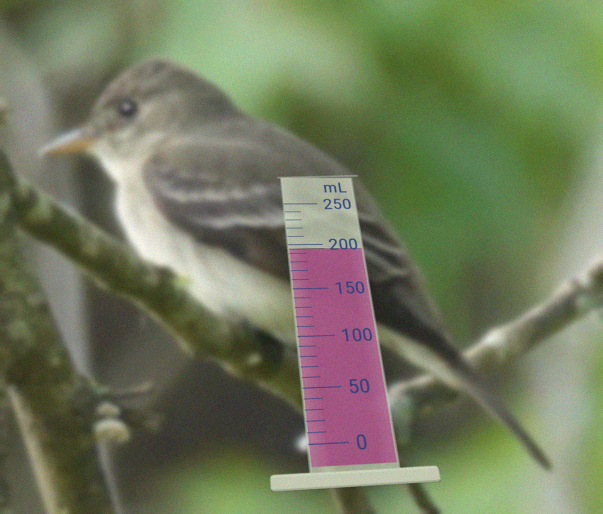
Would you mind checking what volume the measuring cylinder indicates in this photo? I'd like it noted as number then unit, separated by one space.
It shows 195 mL
